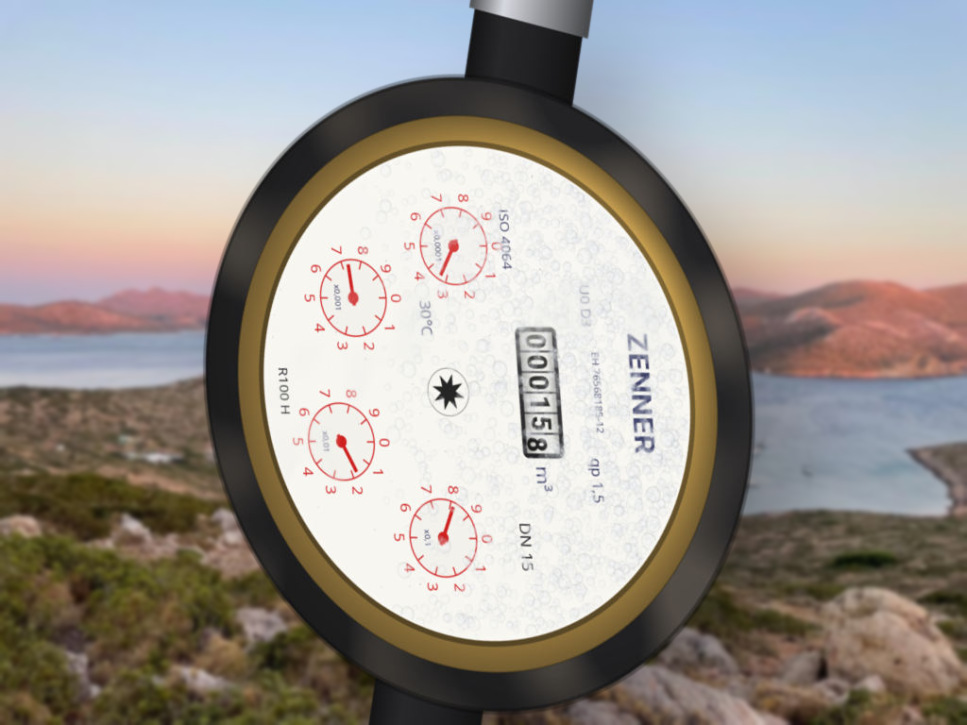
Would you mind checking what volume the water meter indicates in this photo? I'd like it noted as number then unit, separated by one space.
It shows 157.8173 m³
